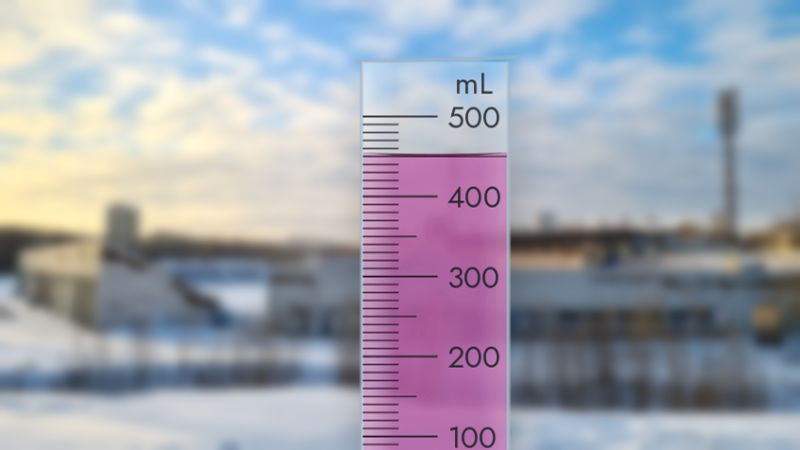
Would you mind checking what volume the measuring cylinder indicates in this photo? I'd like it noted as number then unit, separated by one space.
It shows 450 mL
